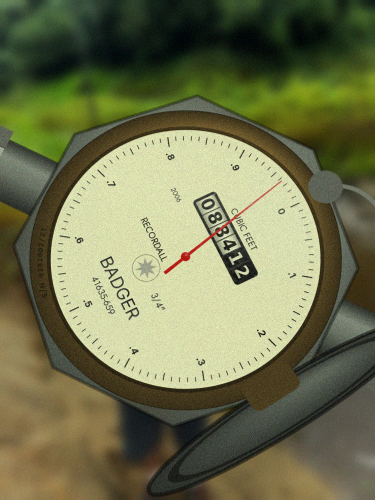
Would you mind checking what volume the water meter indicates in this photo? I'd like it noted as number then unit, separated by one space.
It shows 88411.96 ft³
